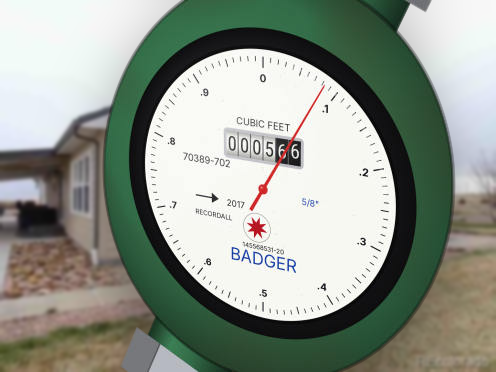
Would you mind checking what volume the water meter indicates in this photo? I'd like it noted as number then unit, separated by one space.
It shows 566.08 ft³
